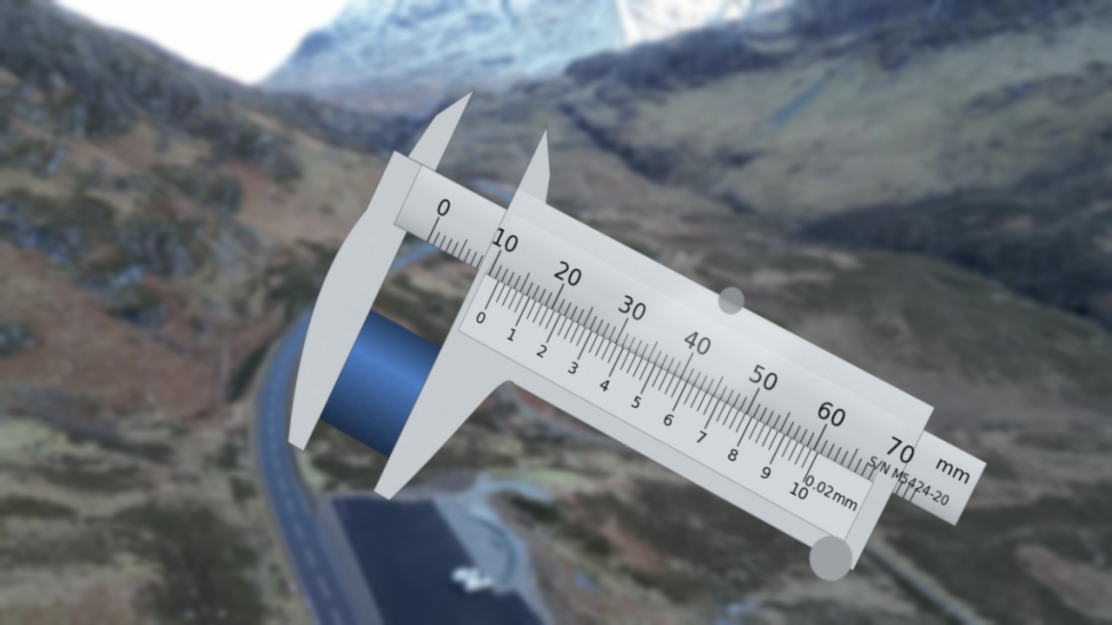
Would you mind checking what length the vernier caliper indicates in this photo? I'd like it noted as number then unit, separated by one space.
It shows 11.6 mm
